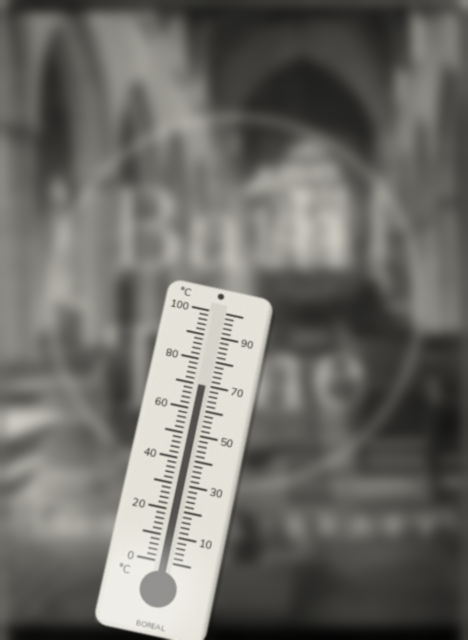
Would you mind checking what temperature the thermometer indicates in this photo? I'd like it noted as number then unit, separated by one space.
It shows 70 °C
